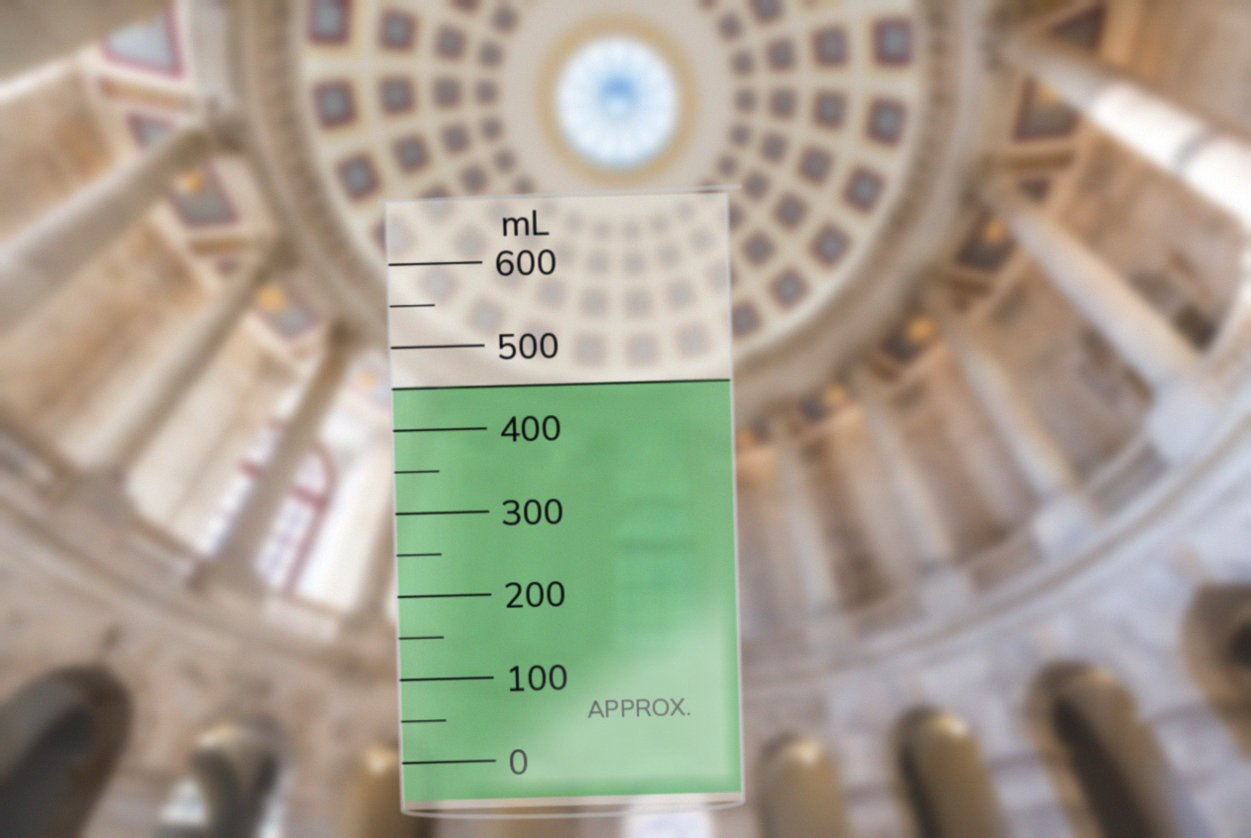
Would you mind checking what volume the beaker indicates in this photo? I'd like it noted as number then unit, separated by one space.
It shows 450 mL
